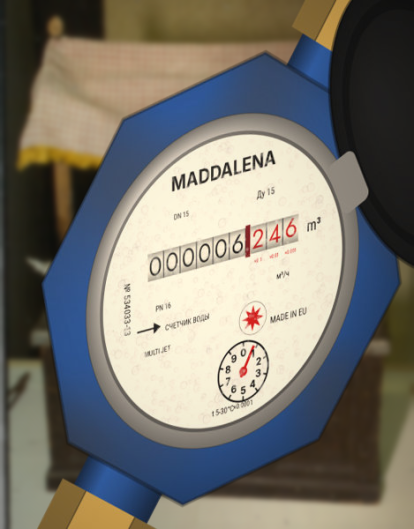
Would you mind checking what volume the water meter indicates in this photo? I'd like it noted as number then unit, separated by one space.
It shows 6.2460 m³
